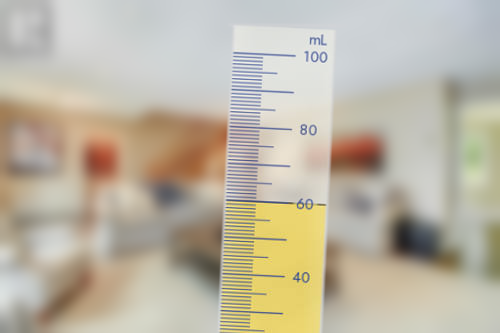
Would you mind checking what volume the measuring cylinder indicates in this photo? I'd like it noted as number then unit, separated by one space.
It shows 60 mL
